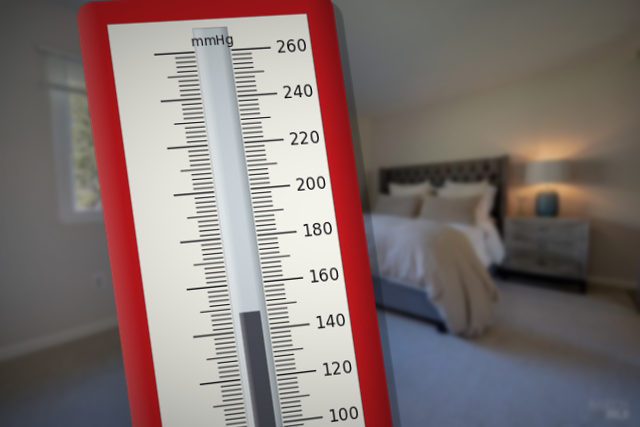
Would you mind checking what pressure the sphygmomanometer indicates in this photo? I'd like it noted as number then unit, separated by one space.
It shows 148 mmHg
